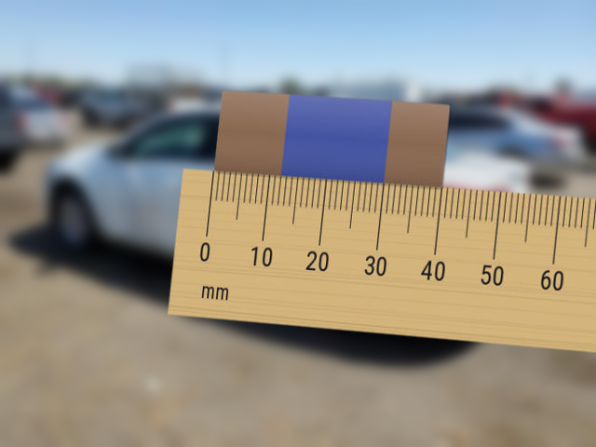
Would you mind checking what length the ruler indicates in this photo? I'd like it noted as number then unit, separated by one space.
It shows 40 mm
